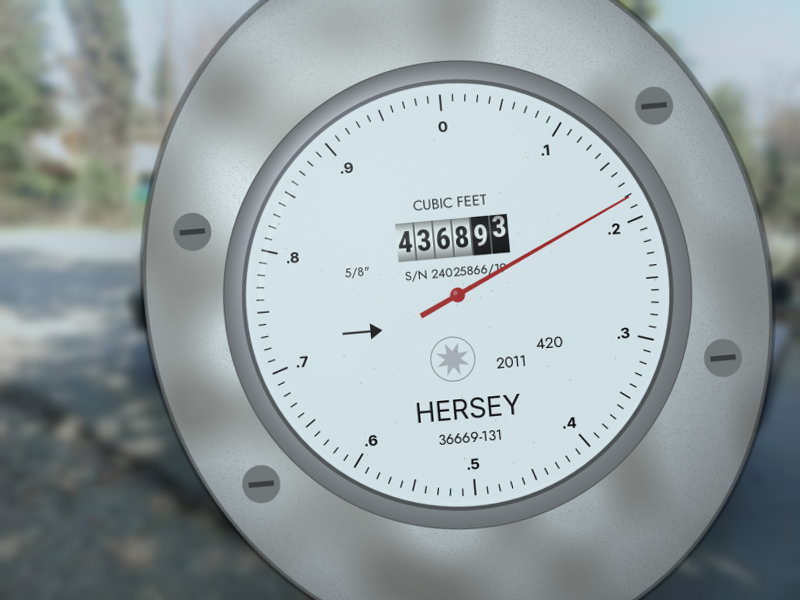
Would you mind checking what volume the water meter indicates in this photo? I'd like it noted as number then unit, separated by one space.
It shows 436893.18 ft³
